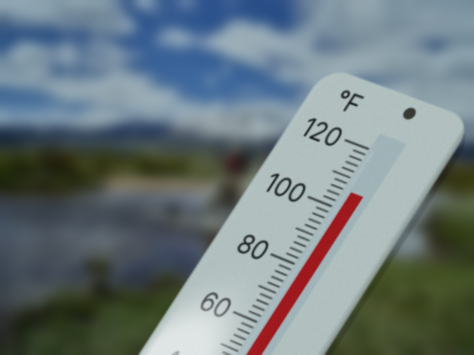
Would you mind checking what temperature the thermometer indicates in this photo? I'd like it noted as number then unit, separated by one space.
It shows 106 °F
